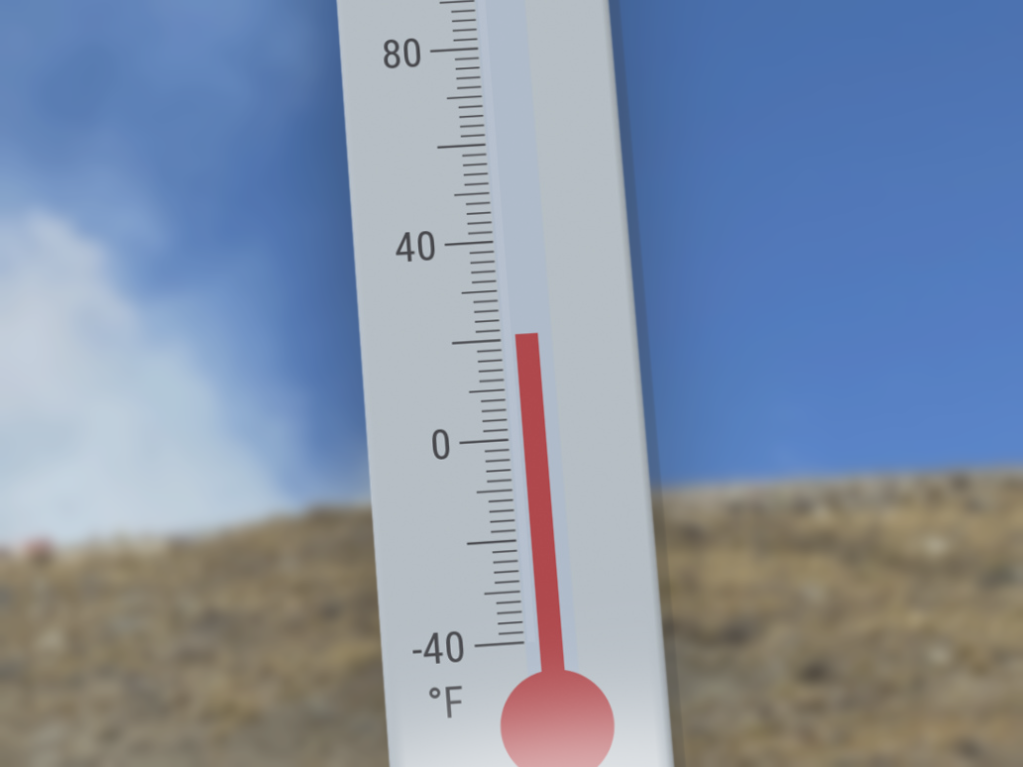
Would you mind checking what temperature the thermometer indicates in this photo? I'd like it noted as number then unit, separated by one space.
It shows 21 °F
